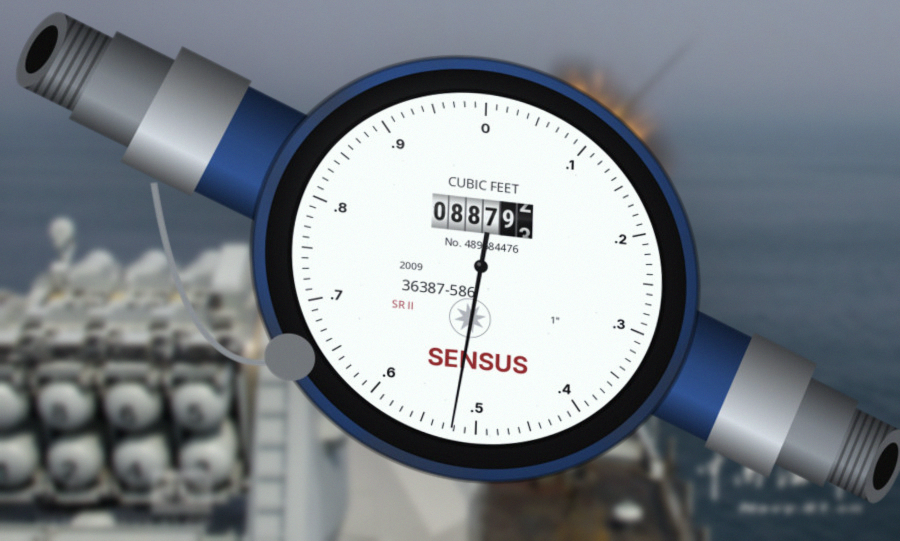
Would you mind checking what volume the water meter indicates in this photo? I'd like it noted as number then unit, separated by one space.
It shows 88792.52 ft³
